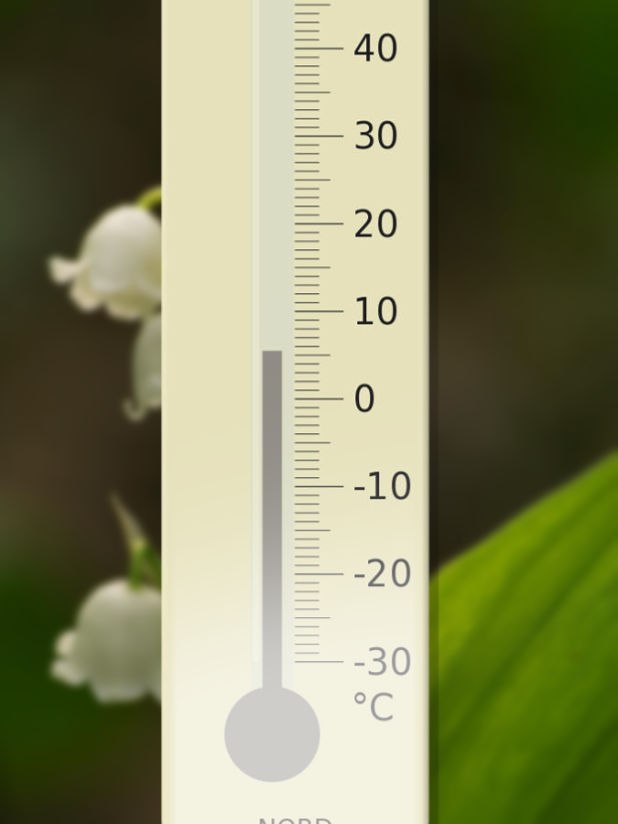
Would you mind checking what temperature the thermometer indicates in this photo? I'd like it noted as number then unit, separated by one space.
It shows 5.5 °C
